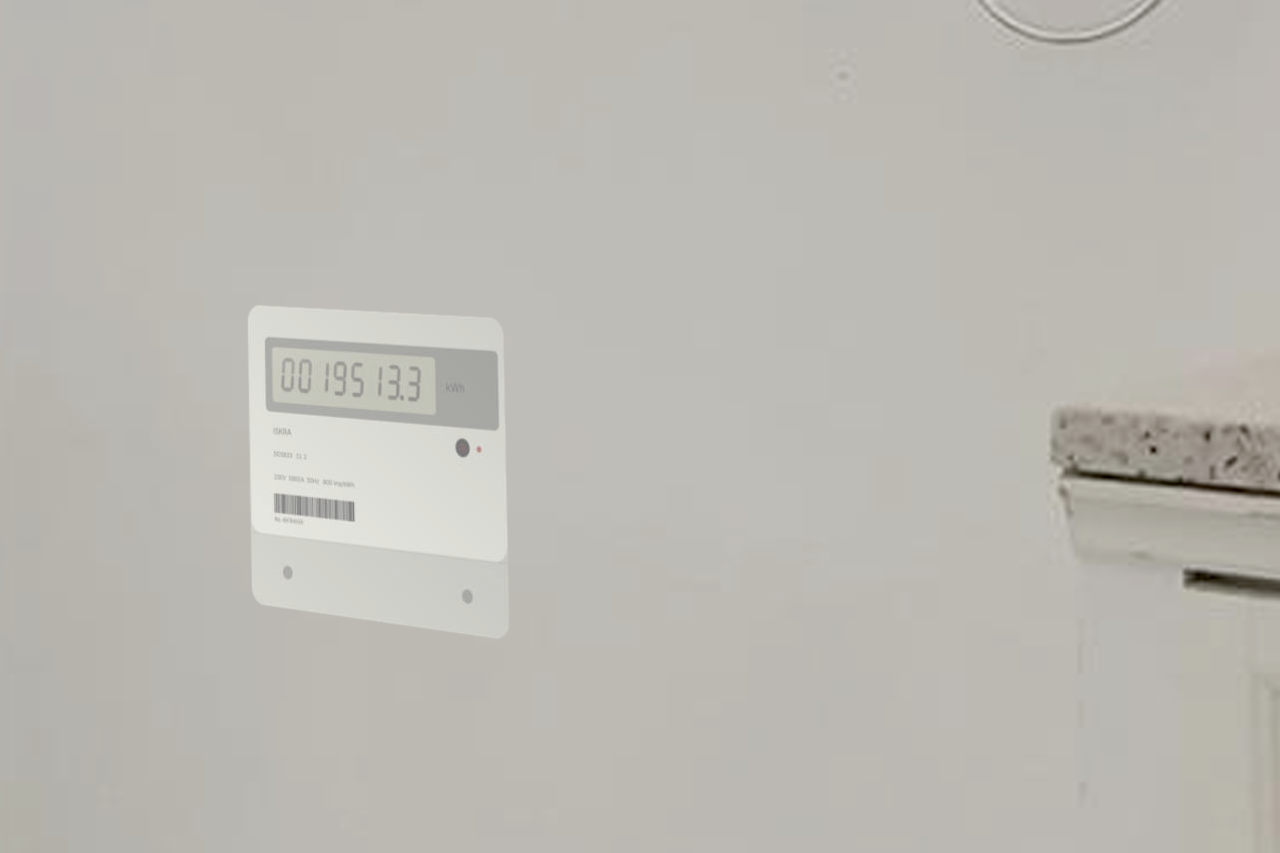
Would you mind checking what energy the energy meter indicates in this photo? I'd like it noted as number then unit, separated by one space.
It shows 19513.3 kWh
